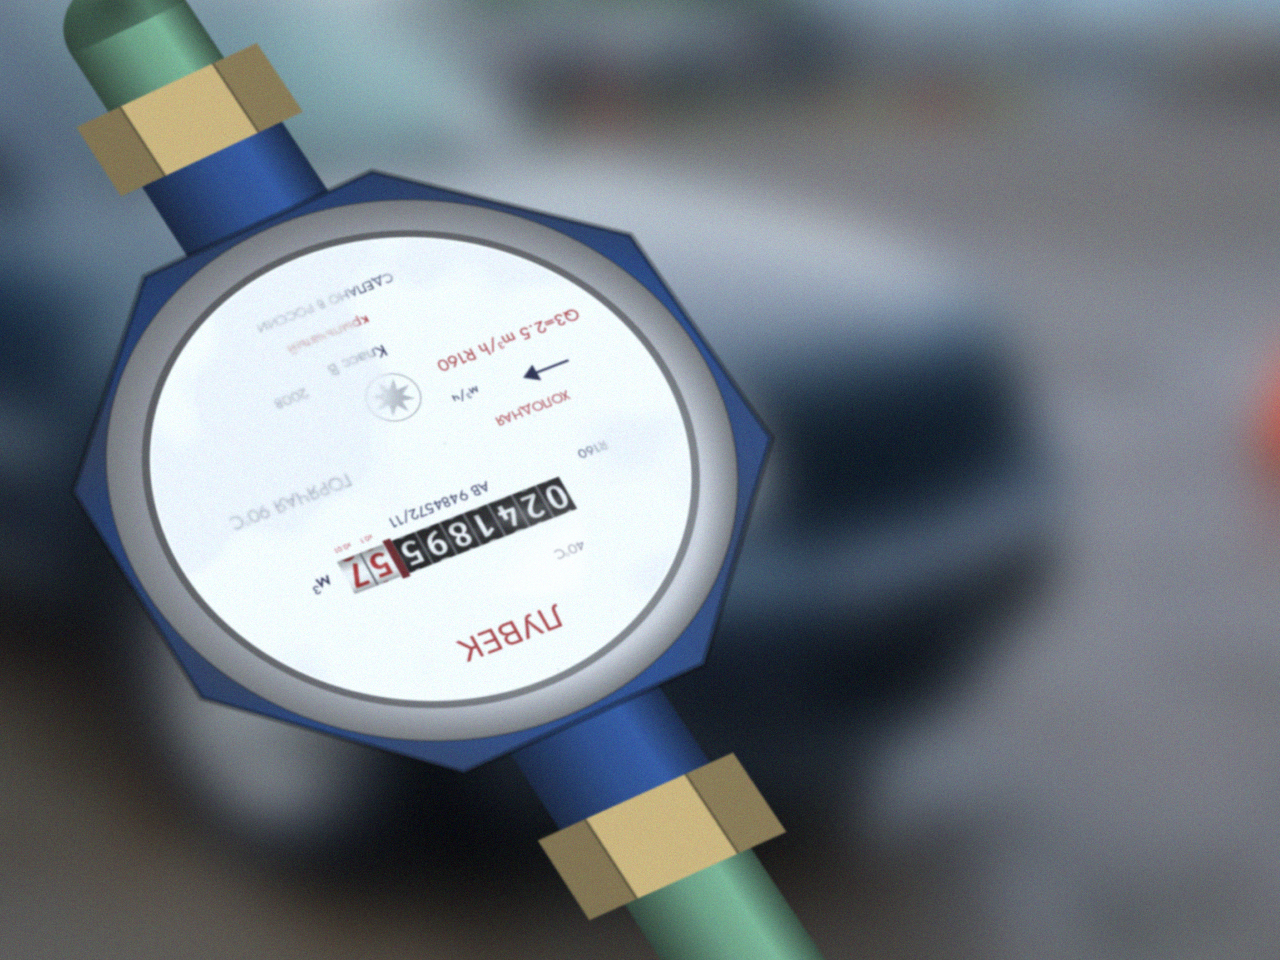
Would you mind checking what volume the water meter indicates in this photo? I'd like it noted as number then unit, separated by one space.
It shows 241895.57 m³
